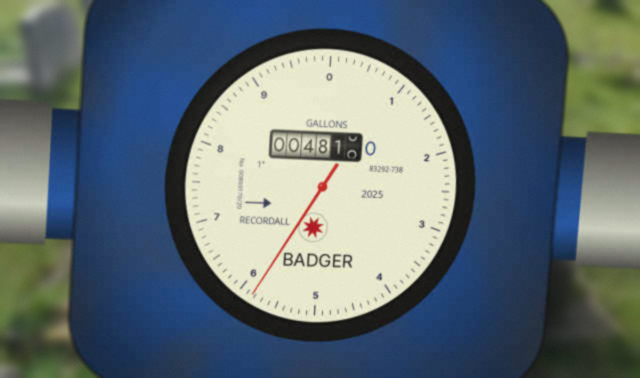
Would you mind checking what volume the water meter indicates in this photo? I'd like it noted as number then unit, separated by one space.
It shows 48185.8 gal
